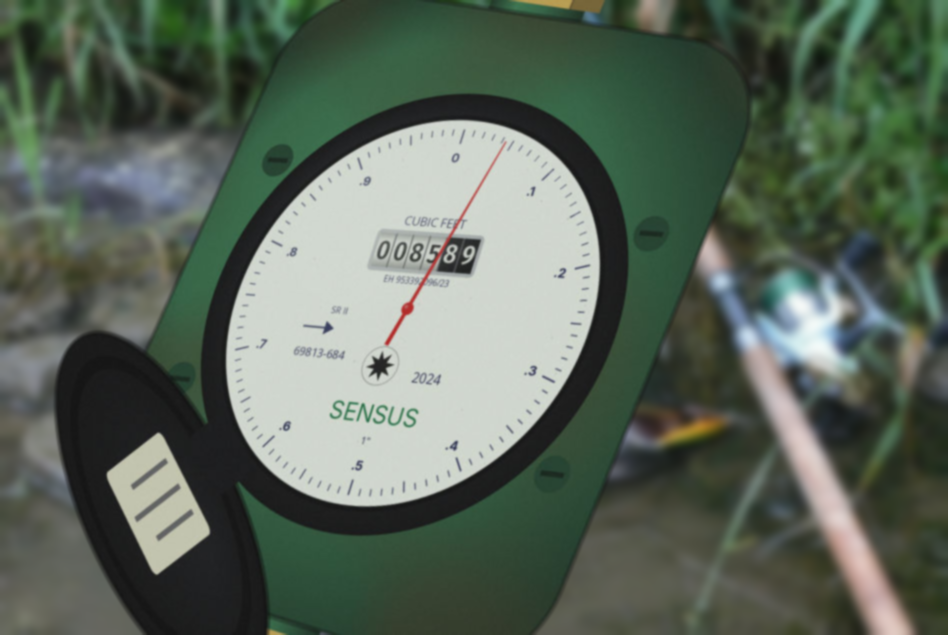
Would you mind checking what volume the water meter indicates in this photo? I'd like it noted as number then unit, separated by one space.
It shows 8589.04 ft³
